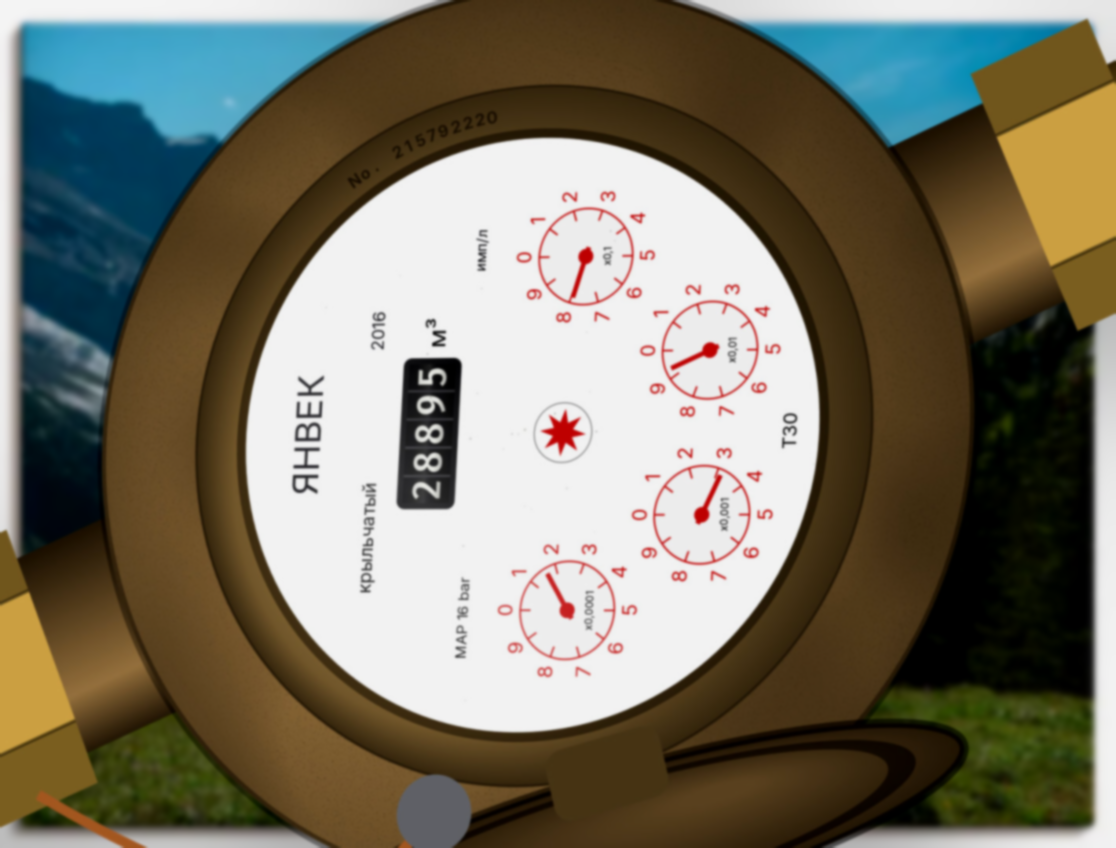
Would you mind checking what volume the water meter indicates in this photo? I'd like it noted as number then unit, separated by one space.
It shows 28895.7931 m³
